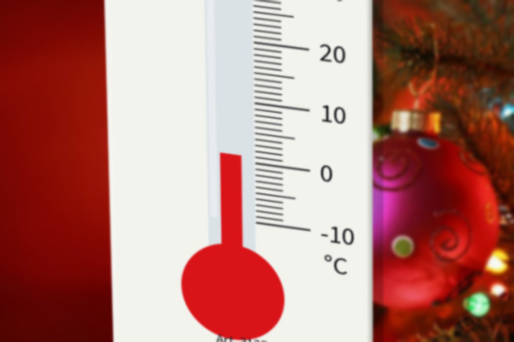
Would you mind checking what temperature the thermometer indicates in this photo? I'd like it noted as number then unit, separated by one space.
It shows 1 °C
